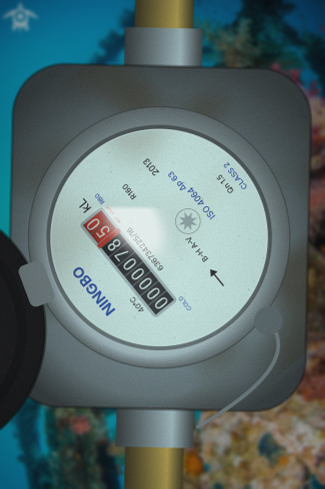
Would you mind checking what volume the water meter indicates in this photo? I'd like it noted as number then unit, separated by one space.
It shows 78.50 kL
